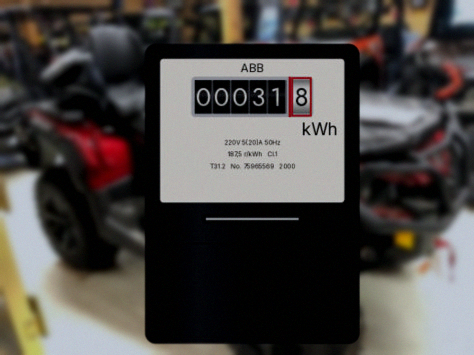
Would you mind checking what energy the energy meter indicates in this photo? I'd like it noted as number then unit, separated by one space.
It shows 31.8 kWh
